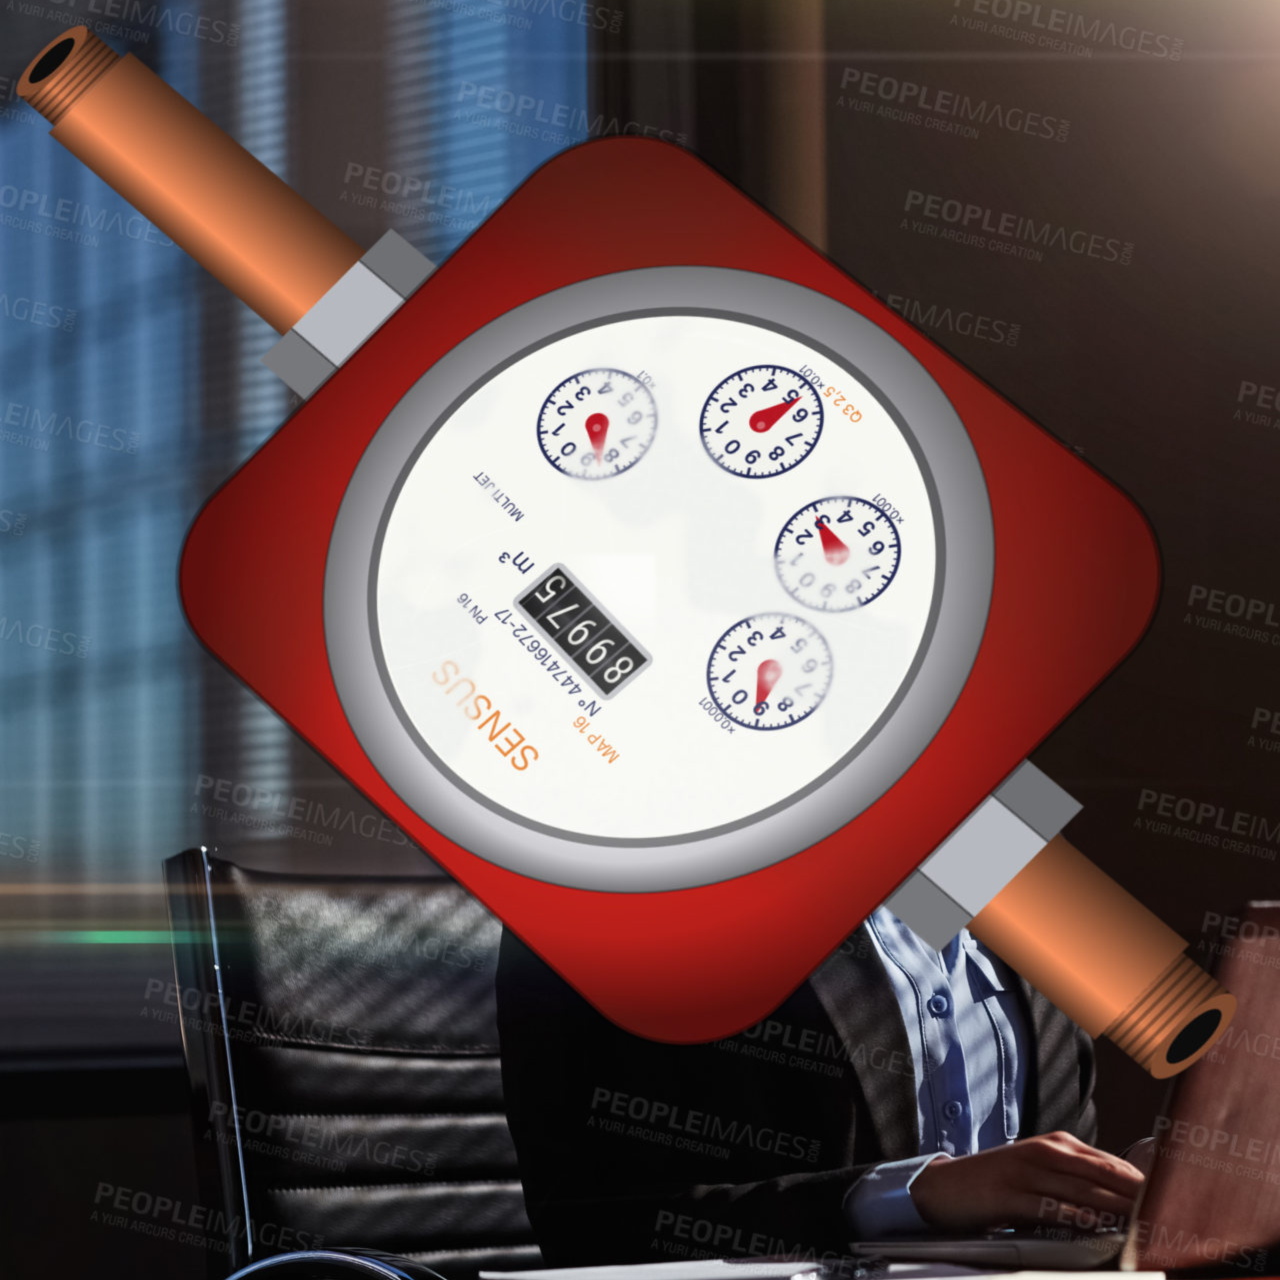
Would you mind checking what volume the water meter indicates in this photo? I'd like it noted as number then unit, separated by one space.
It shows 89974.8529 m³
